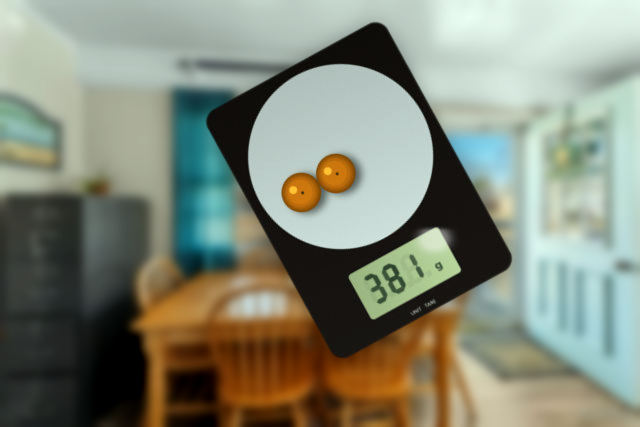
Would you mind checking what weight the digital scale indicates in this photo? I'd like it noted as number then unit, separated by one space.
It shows 381 g
